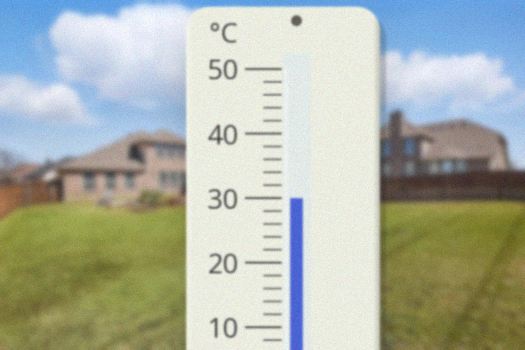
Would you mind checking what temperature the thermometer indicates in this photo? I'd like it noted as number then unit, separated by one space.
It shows 30 °C
